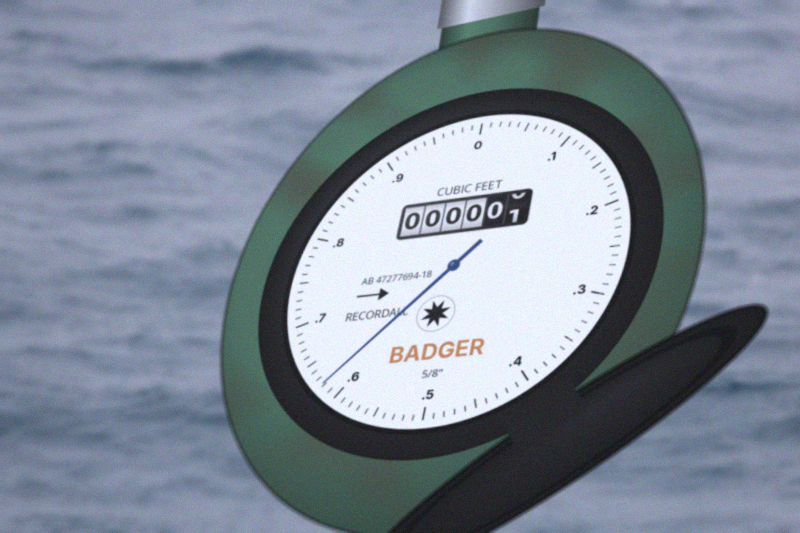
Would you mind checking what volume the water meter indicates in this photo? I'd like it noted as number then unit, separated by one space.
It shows 0.62 ft³
